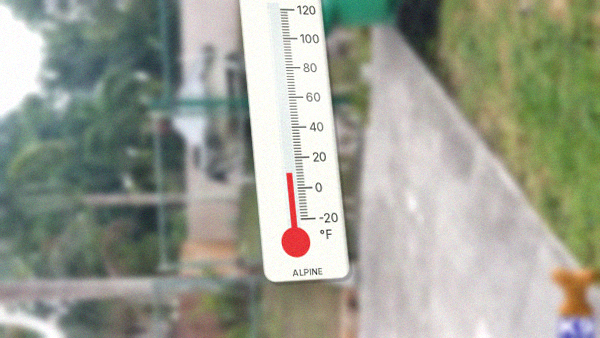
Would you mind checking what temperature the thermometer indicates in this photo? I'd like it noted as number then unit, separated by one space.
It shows 10 °F
